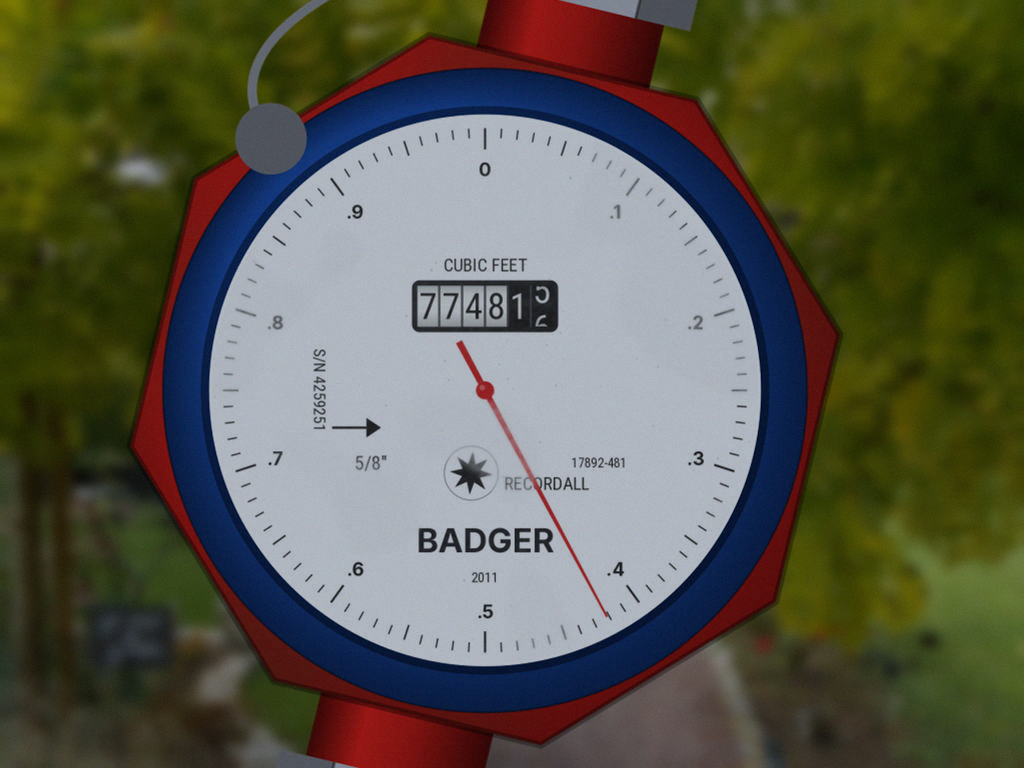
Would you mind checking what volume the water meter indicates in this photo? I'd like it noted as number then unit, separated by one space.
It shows 774815.42 ft³
